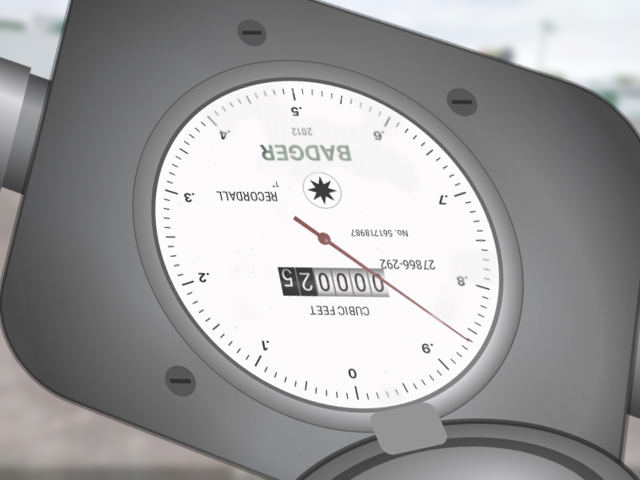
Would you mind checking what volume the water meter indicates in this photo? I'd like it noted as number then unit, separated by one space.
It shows 24.86 ft³
